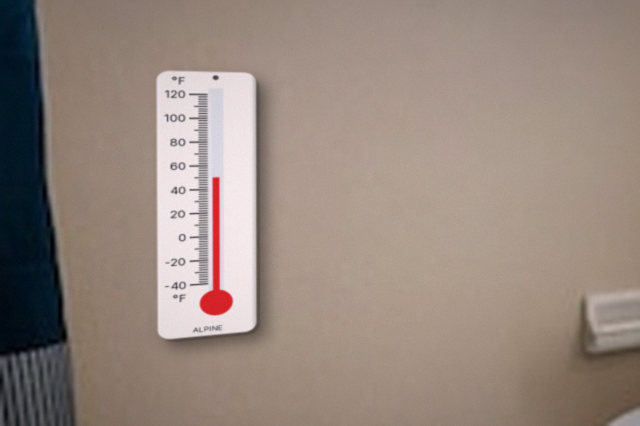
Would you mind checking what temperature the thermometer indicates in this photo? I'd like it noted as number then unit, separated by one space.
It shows 50 °F
